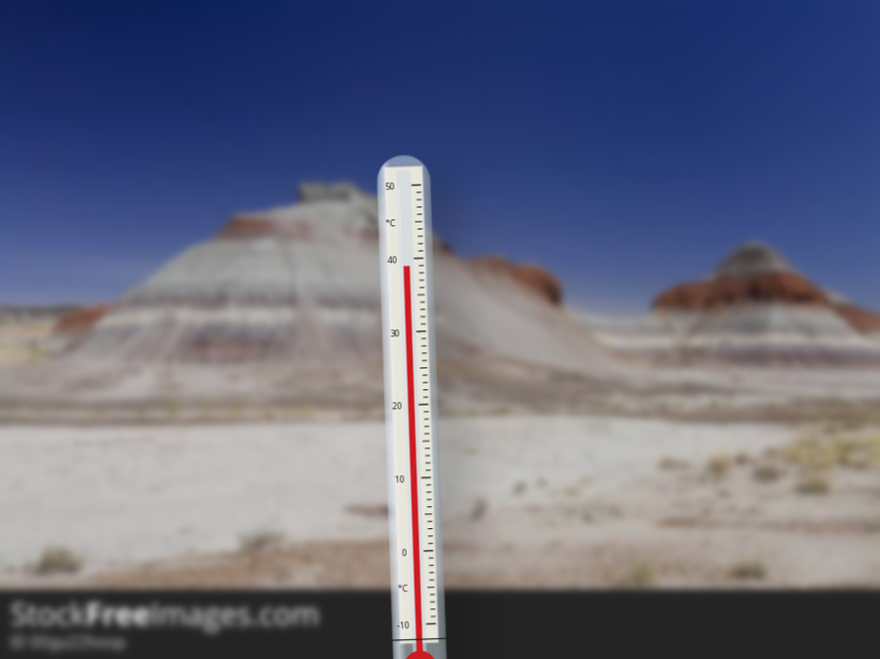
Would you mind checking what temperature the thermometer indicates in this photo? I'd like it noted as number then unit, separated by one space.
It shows 39 °C
